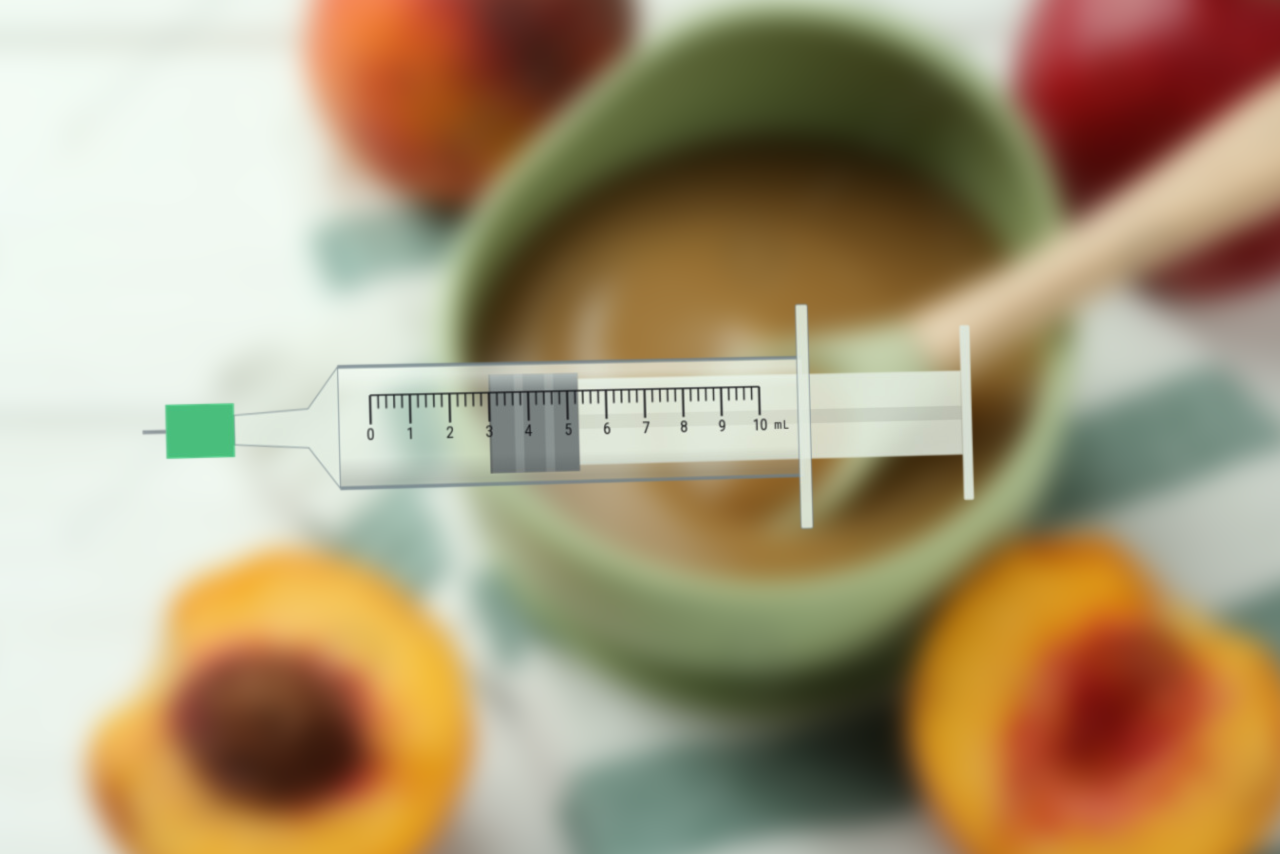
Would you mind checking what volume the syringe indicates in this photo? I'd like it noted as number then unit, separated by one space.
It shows 3 mL
